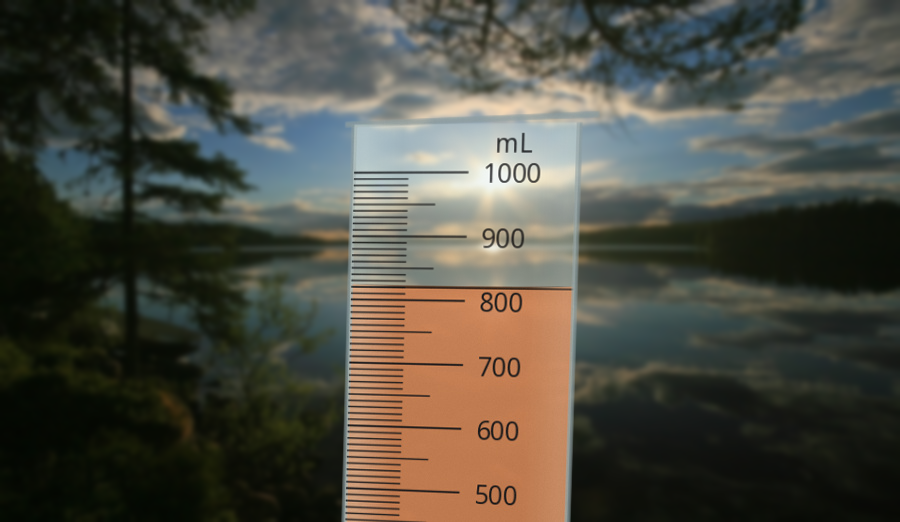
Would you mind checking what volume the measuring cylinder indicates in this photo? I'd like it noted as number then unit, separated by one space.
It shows 820 mL
